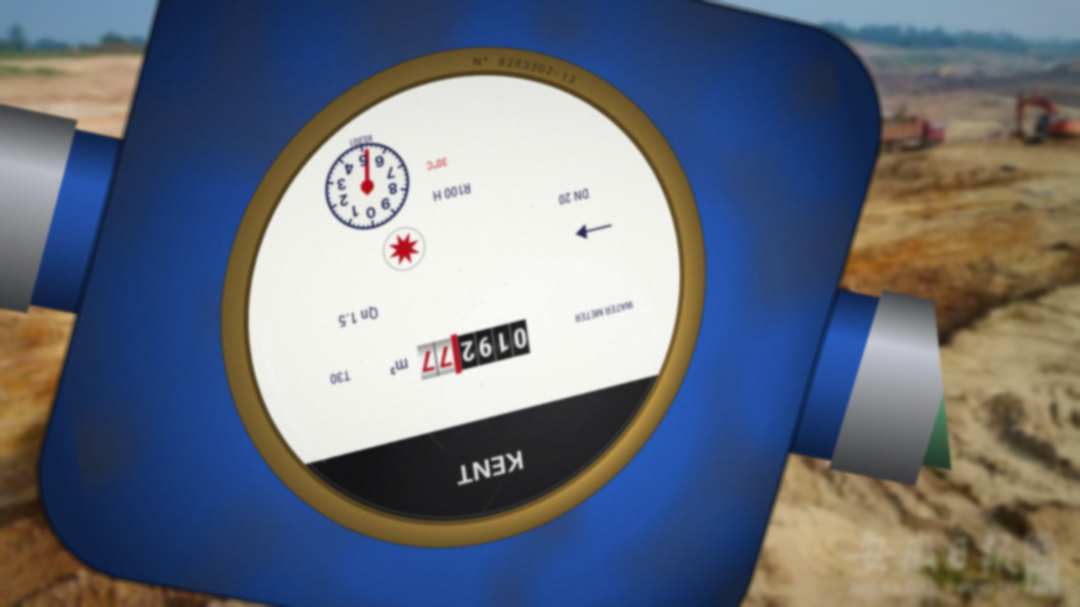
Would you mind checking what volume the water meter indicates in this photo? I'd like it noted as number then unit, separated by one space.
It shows 192.775 m³
